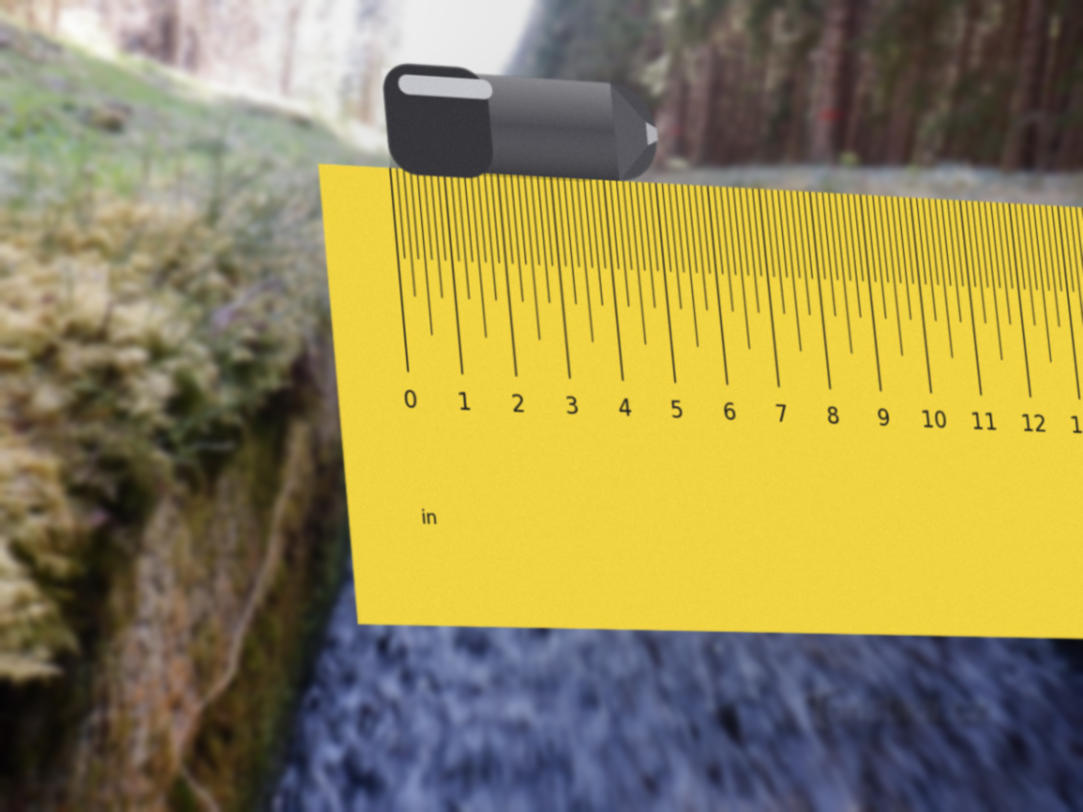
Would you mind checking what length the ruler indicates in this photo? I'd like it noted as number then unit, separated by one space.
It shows 5.125 in
